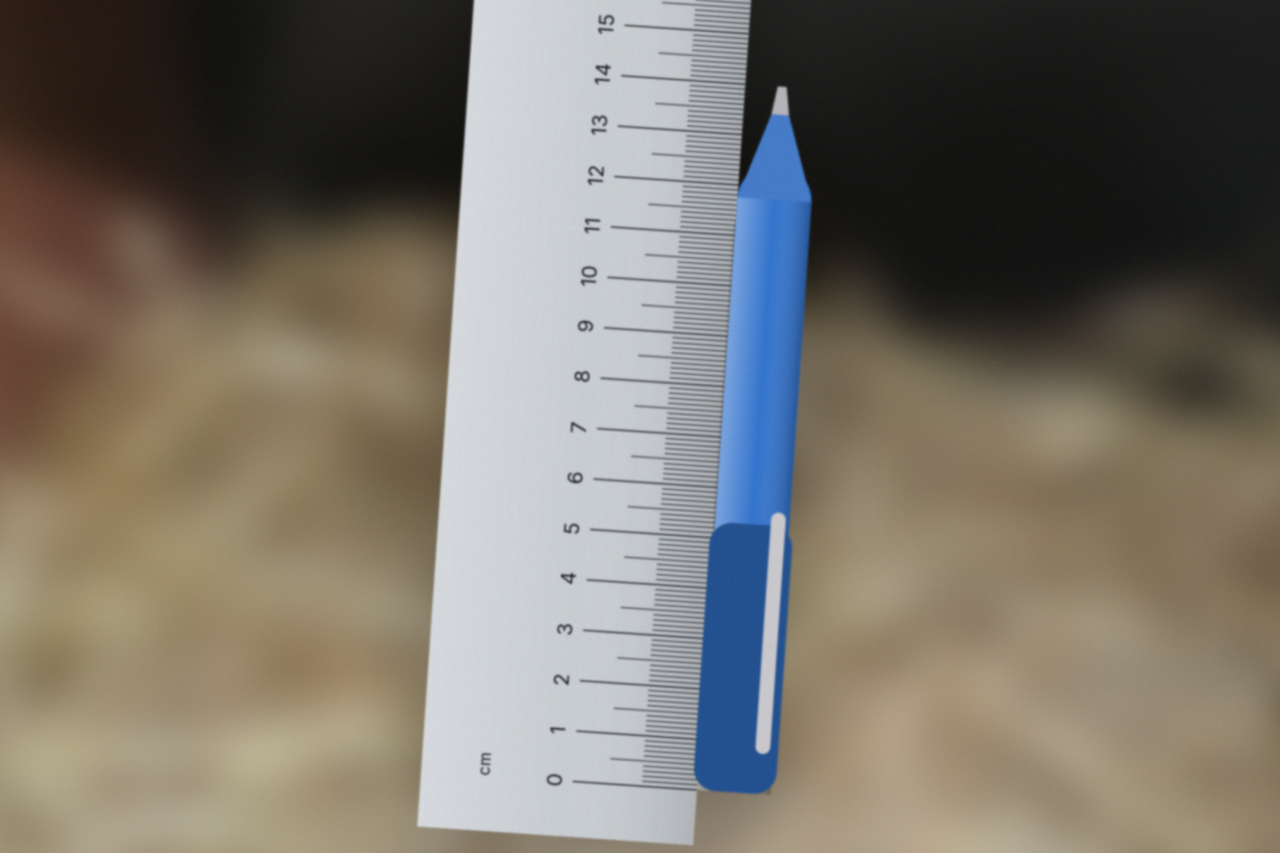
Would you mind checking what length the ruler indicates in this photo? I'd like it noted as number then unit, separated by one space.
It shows 14 cm
